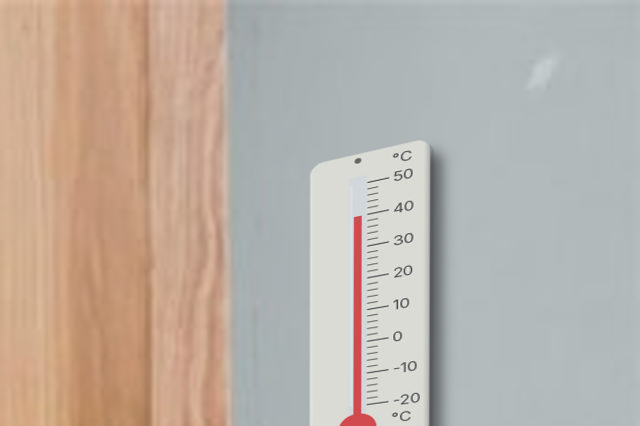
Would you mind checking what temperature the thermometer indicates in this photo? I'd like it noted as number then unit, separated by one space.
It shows 40 °C
